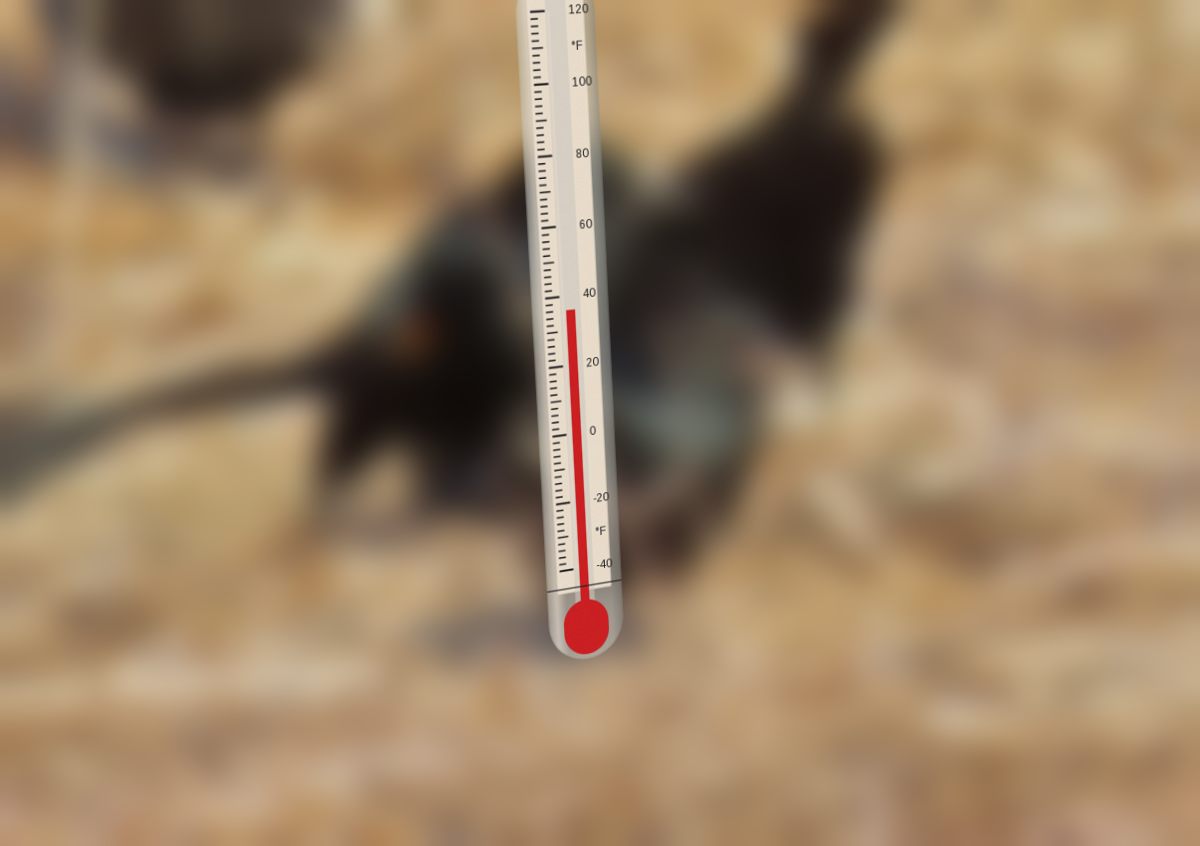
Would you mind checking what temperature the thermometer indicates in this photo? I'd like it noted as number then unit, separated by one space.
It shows 36 °F
